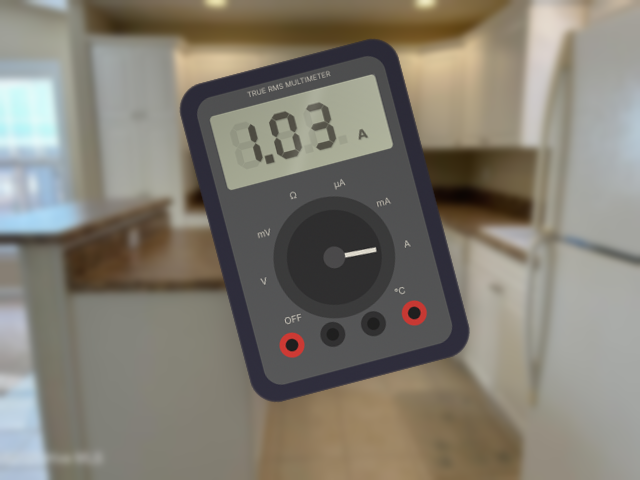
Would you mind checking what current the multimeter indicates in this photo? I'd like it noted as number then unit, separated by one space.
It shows 1.03 A
